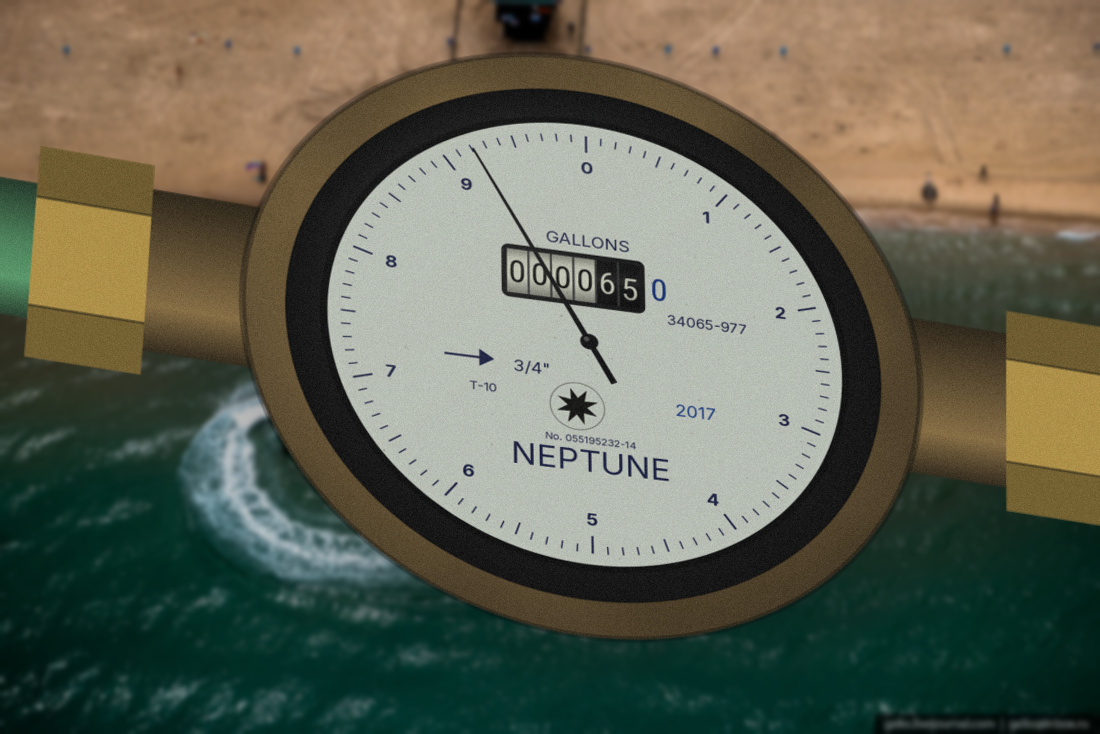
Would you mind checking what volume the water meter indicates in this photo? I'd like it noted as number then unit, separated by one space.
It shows 649.2 gal
